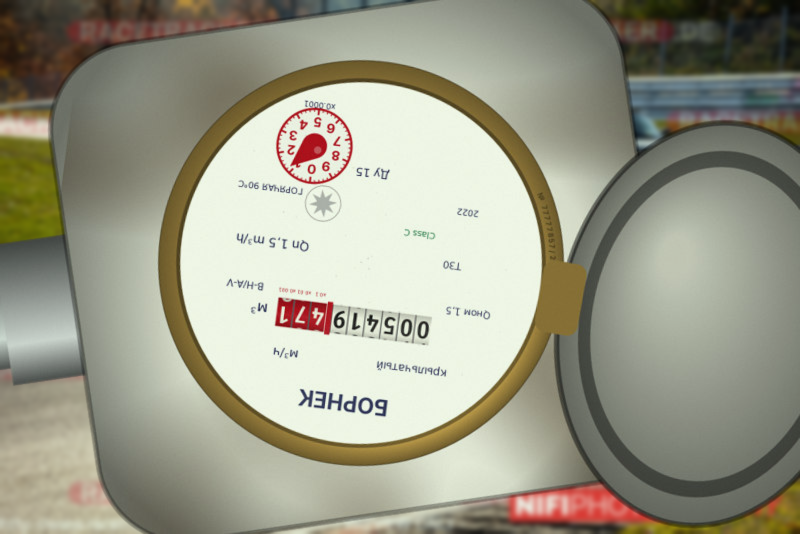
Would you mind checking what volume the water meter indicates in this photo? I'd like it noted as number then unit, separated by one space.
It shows 5419.4711 m³
